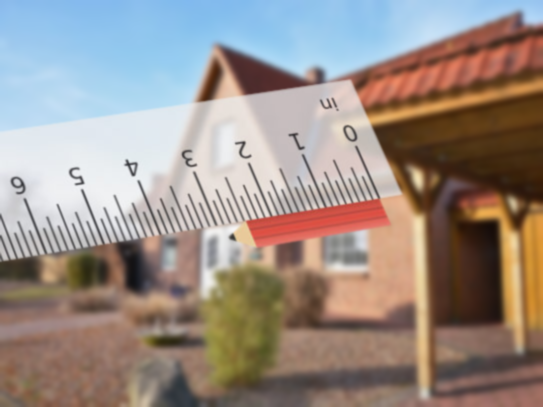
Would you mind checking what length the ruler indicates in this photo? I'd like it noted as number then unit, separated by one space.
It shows 2.875 in
